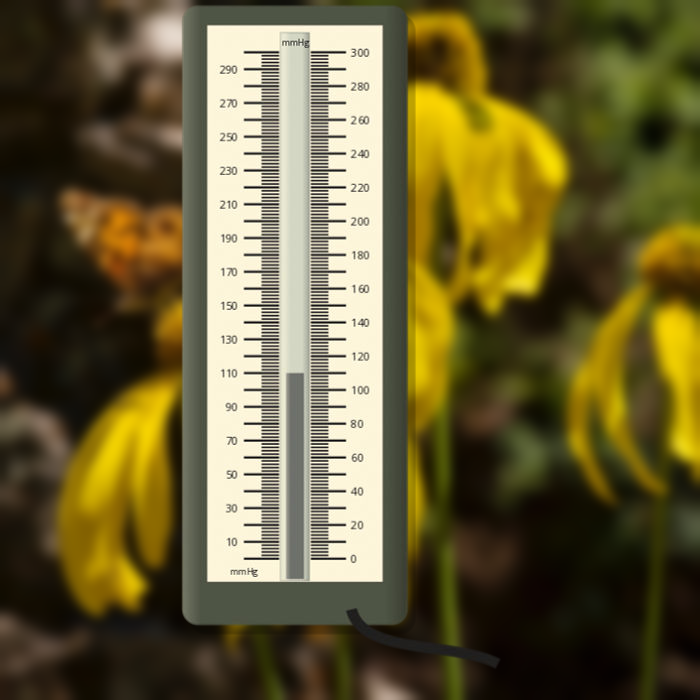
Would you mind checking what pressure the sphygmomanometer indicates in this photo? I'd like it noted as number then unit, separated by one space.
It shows 110 mmHg
